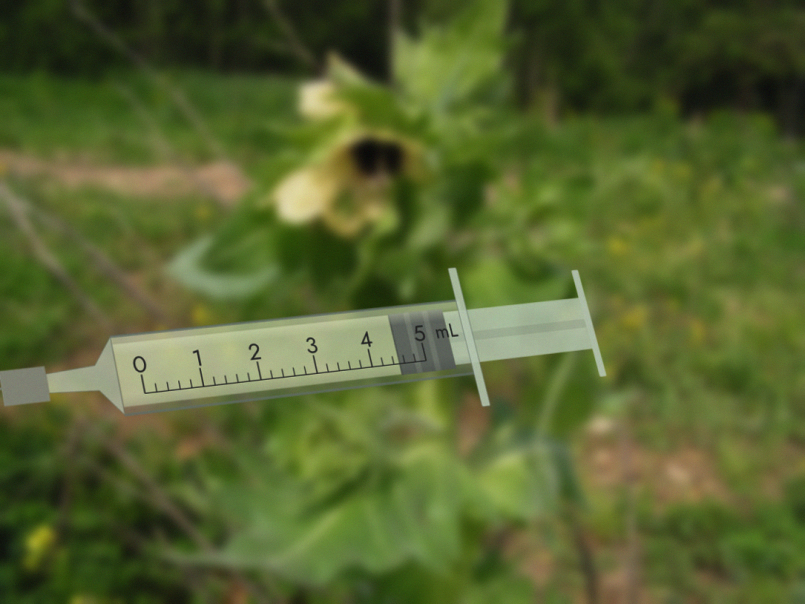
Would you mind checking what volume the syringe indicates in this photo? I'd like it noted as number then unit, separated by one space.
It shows 4.5 mL
